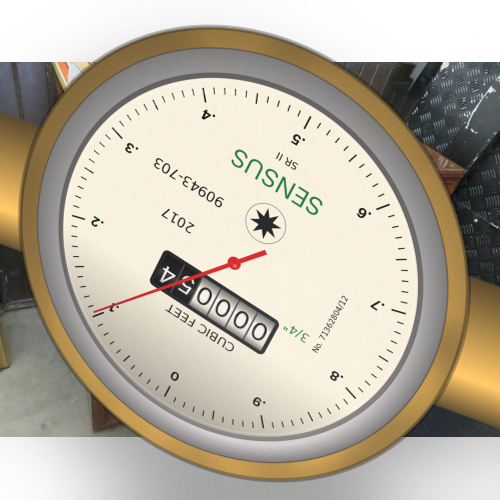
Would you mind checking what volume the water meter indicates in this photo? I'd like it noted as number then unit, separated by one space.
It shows 54.10 ft³
